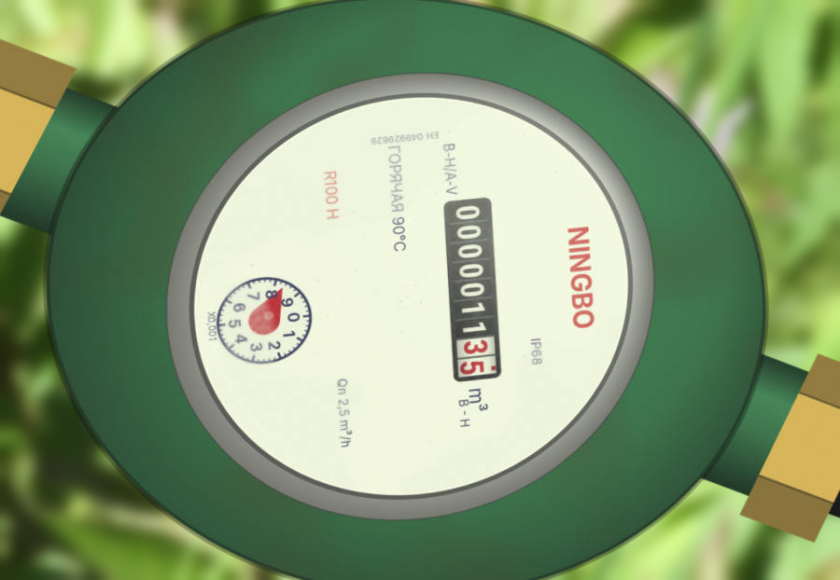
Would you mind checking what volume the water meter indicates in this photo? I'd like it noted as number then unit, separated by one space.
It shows 11.348 m³
